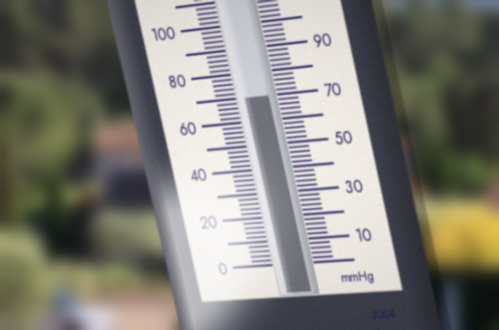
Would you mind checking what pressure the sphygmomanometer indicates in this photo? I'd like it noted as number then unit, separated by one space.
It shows 70 mmHg
